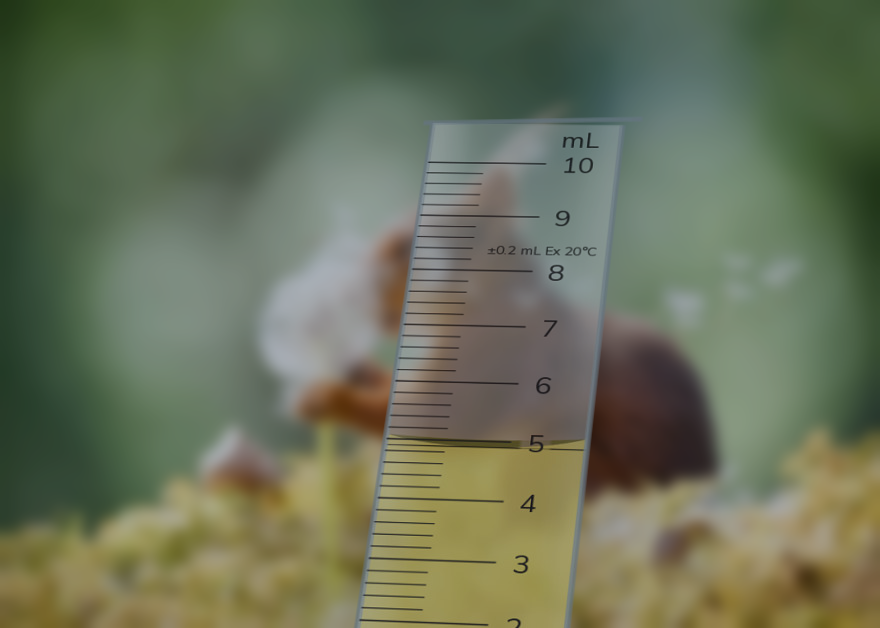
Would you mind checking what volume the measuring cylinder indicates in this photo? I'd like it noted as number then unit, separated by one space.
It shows 4.9 mL
